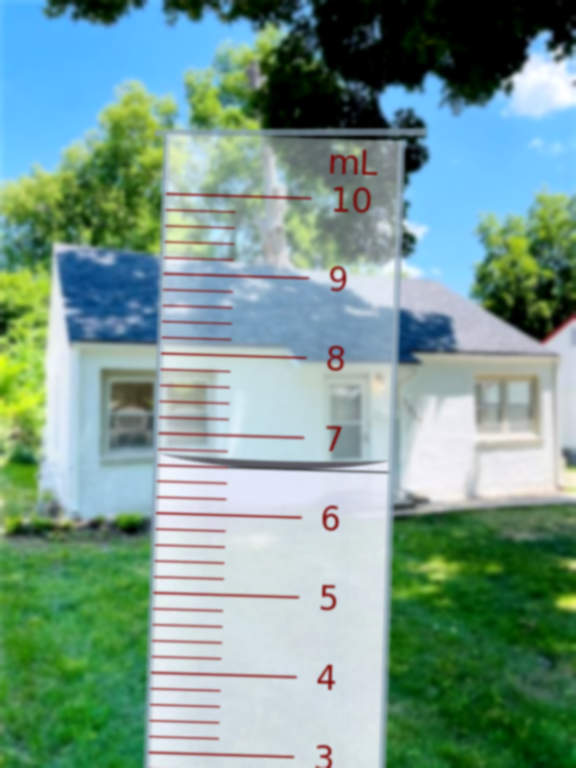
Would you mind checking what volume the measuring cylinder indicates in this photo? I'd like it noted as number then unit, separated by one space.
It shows 6.6 mL
